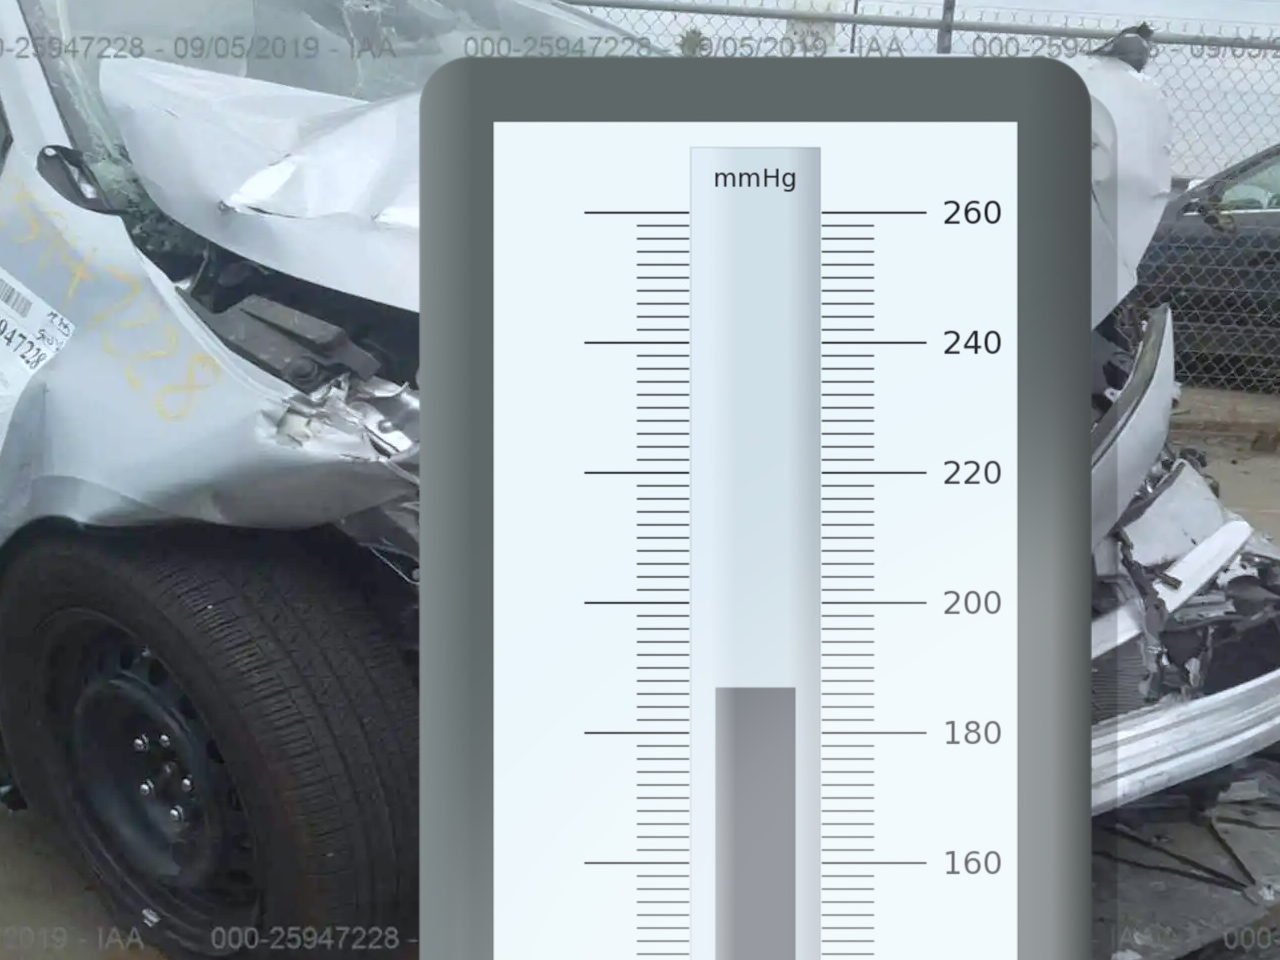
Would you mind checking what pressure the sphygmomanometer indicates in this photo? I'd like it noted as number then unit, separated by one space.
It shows 187 mmHg
